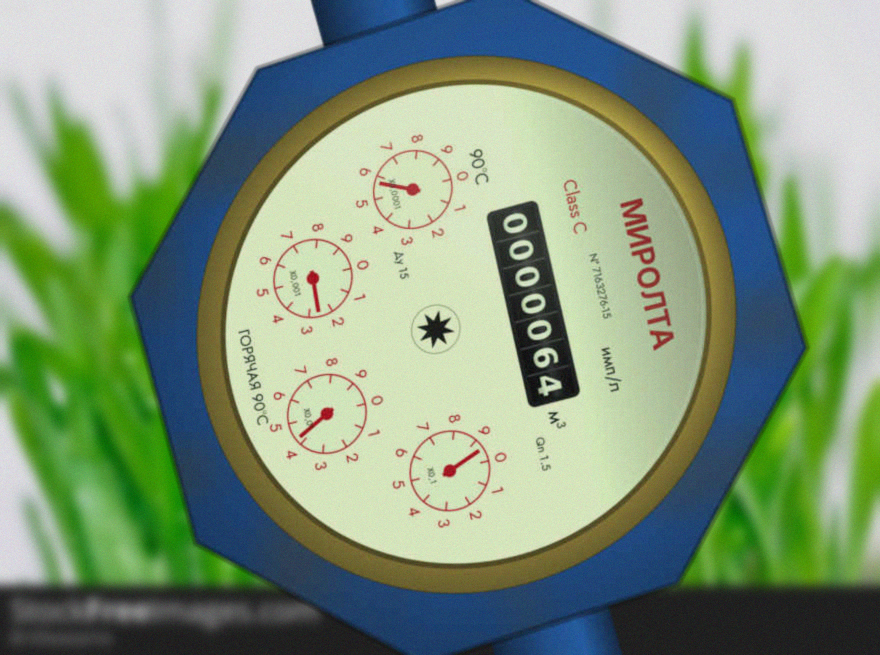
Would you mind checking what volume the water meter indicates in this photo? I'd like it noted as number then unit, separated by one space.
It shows 63.9425 m³
